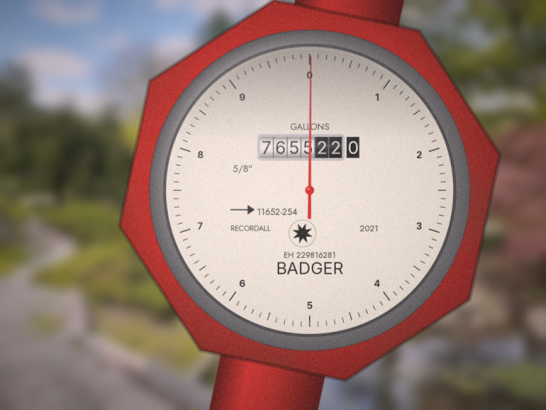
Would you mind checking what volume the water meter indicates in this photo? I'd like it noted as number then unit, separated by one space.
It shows 7655220.0 gal
